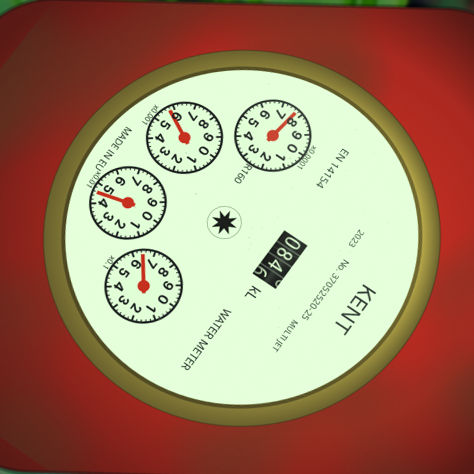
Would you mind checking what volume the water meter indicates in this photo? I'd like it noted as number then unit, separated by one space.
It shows 845.6457 kL
